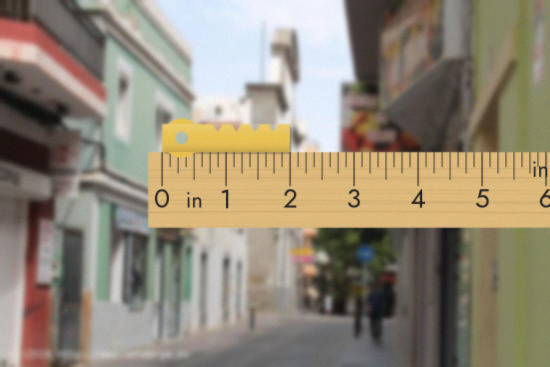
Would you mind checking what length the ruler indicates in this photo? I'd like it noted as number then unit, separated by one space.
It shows 2 in
